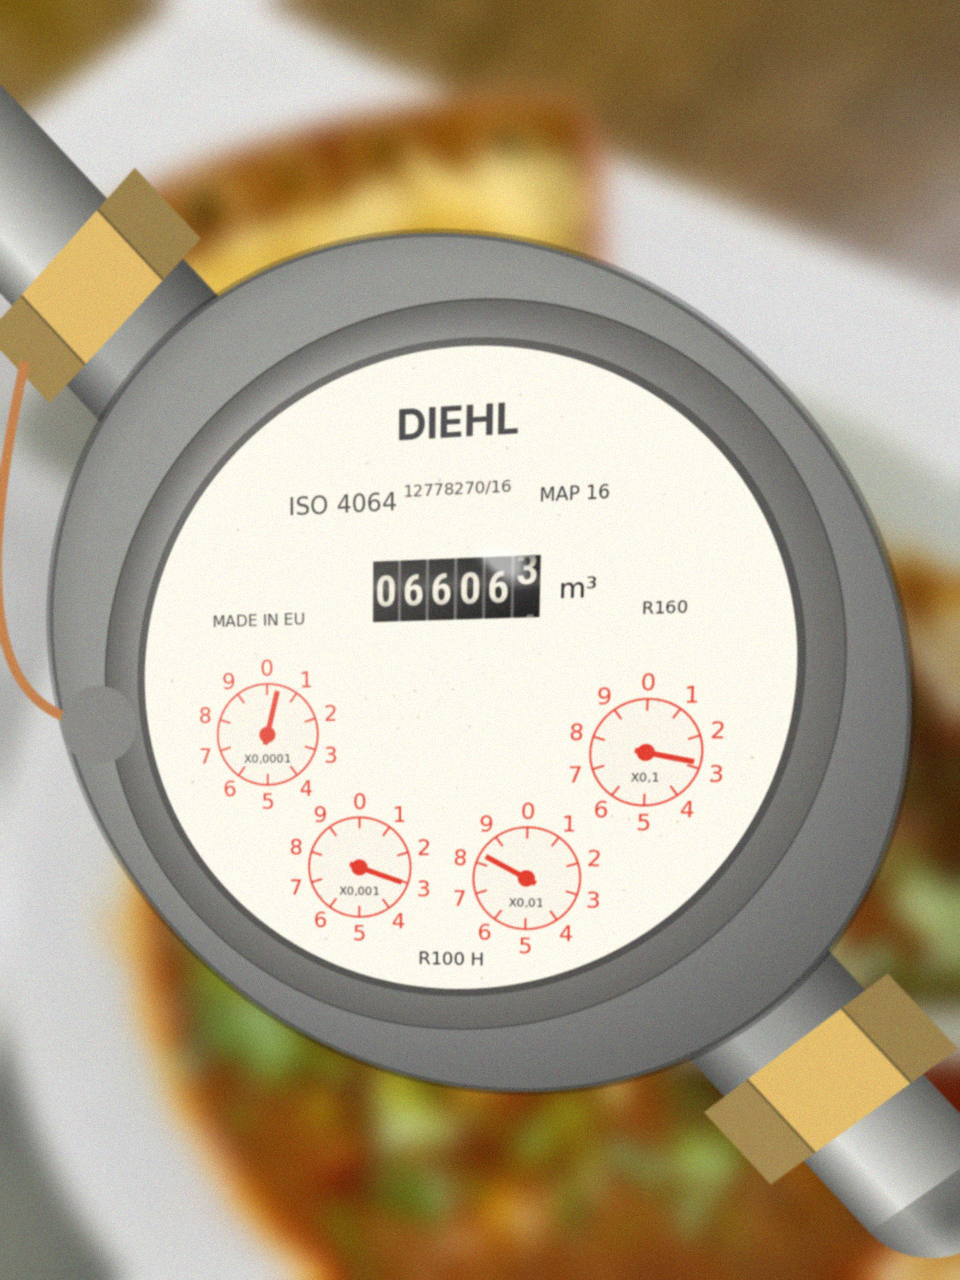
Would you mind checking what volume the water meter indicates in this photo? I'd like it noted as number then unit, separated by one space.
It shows 66063.2830 m³
